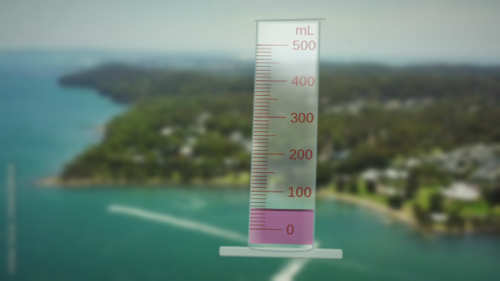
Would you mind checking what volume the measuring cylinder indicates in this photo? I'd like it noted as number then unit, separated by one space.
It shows 50 mL
